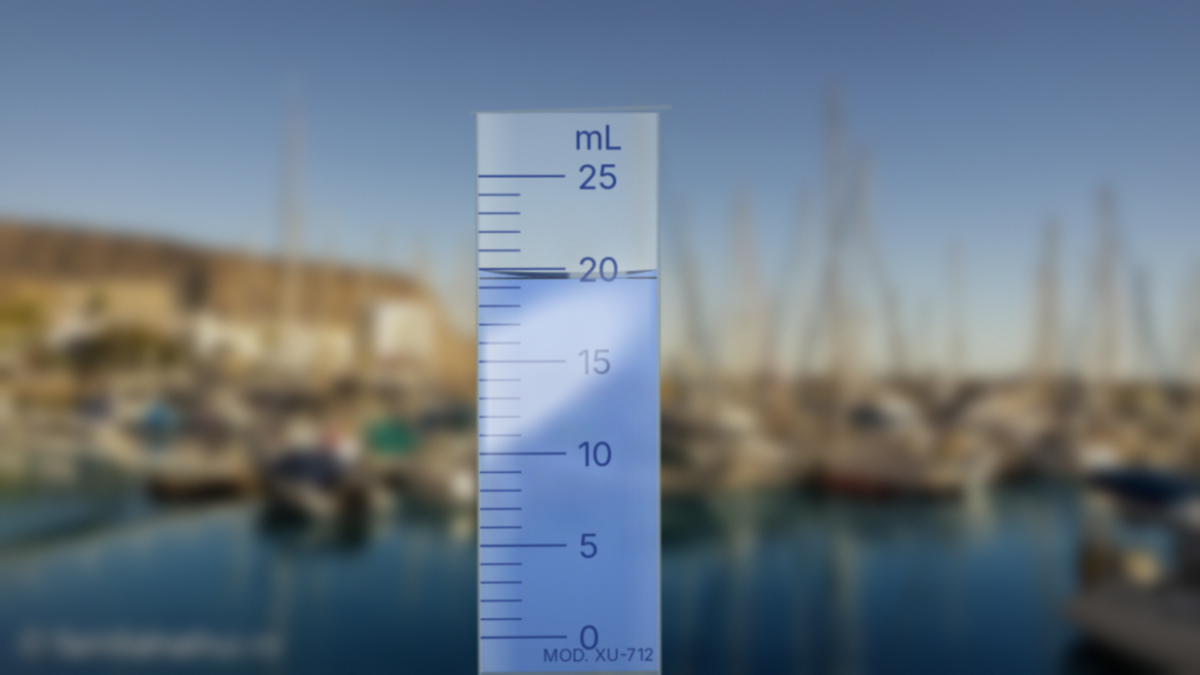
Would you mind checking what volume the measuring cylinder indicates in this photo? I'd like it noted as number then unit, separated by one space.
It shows 19.5 mL
